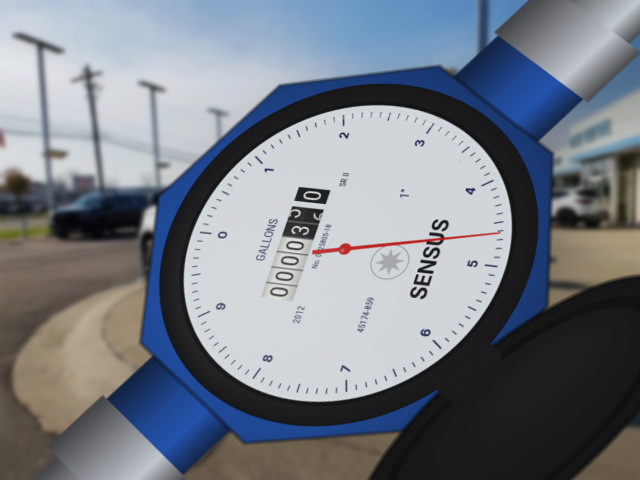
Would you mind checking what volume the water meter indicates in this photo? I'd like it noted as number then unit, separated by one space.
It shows 354.6 gal
